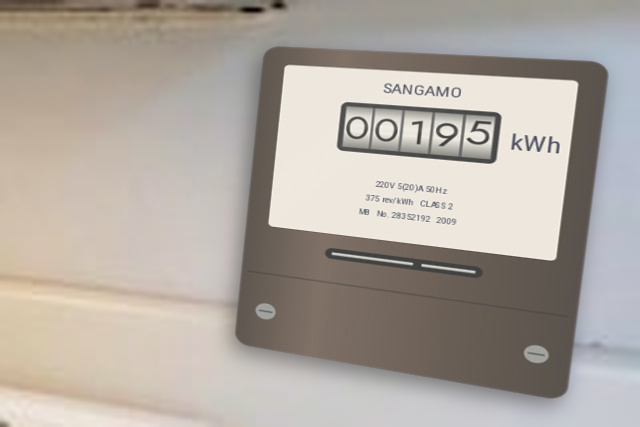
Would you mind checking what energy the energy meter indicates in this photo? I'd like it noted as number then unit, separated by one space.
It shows 195 kWh
